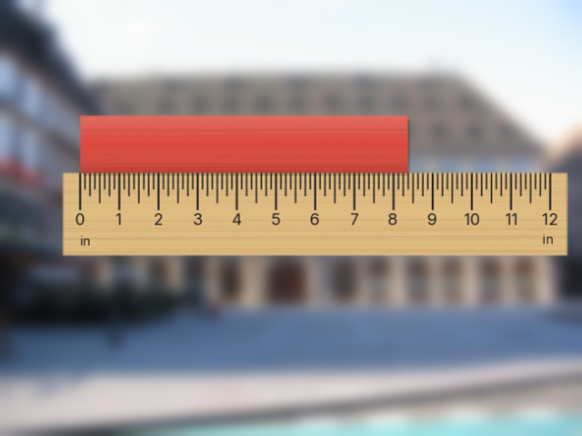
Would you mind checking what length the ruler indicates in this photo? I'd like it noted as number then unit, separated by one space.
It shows 8.375 in
